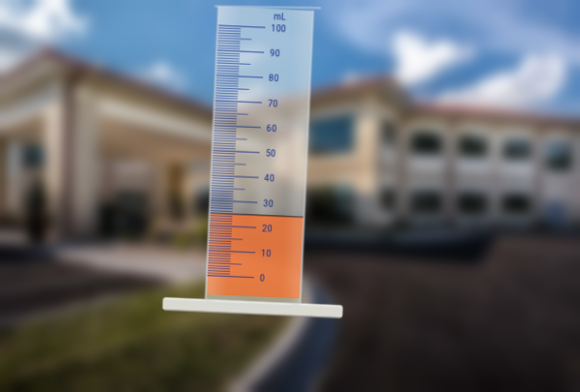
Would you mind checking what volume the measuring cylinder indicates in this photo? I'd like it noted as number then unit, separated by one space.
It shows 25 mL
